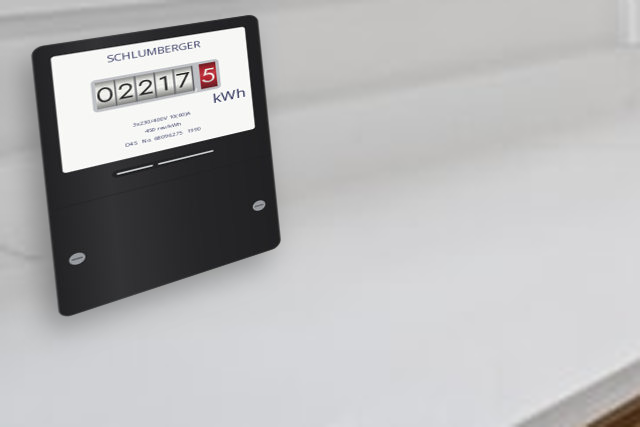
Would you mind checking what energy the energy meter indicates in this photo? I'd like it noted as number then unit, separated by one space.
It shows 2217.5 kWh
